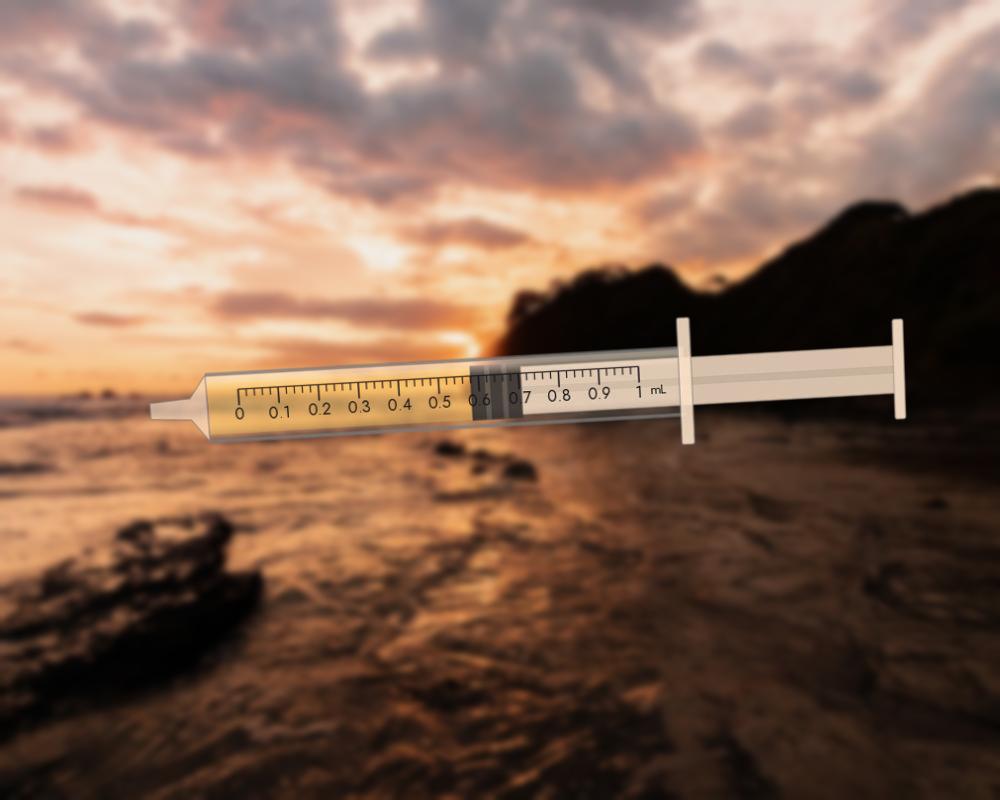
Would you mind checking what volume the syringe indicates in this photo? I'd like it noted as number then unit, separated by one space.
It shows 0.58 mL
